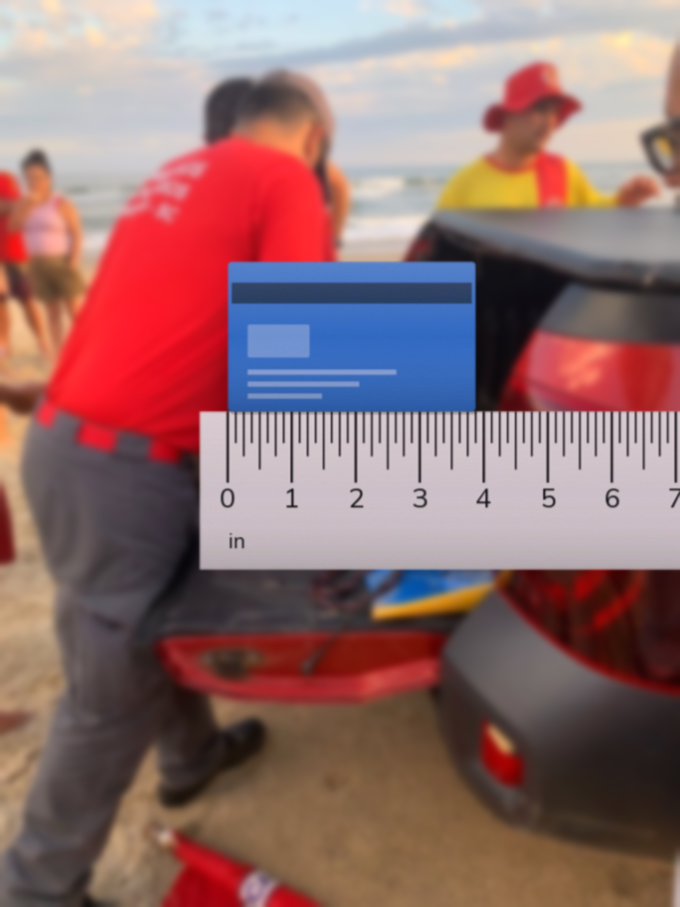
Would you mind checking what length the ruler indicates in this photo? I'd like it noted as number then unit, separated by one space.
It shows 3.875 in
